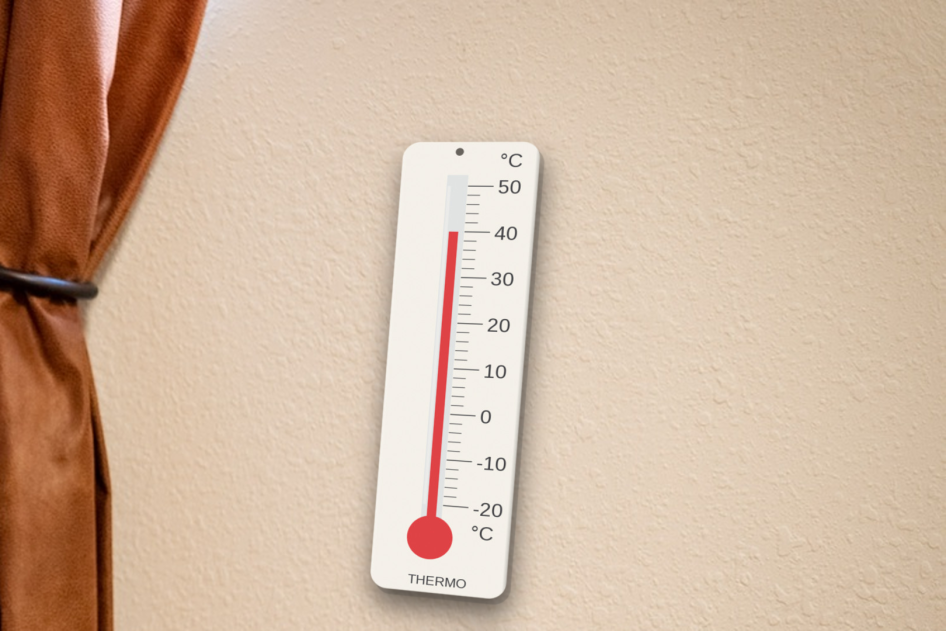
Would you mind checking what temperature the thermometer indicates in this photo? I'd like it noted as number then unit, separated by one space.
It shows 40 °C
